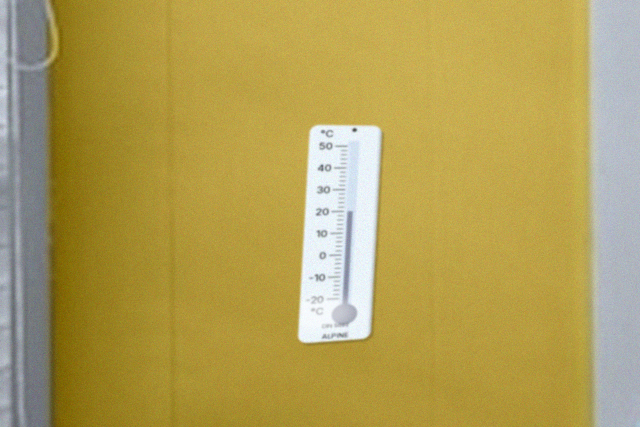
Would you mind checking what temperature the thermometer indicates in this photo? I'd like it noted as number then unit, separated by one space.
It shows 20 °C
